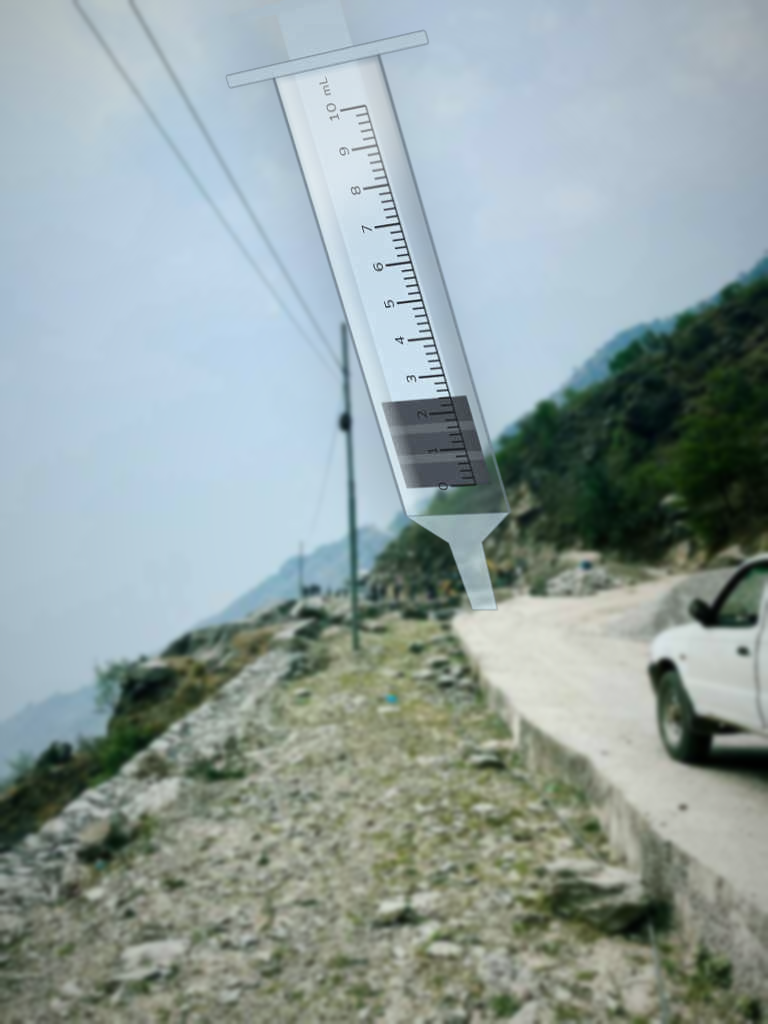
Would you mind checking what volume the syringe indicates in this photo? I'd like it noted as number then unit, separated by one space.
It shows 0 mL
